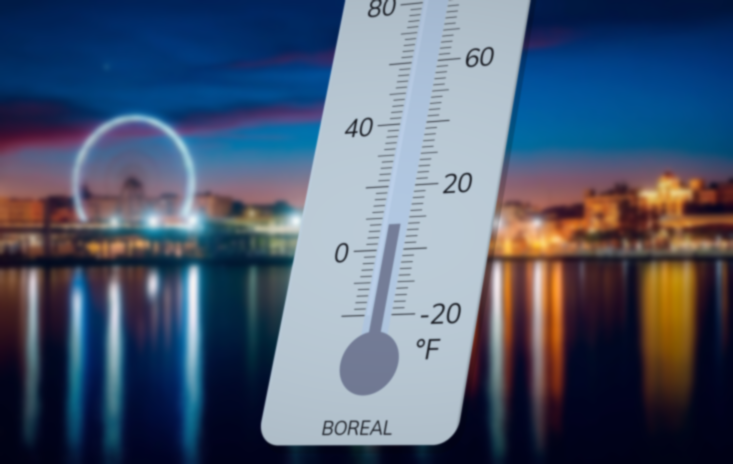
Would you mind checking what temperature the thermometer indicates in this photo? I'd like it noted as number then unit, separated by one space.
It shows 8 °F
